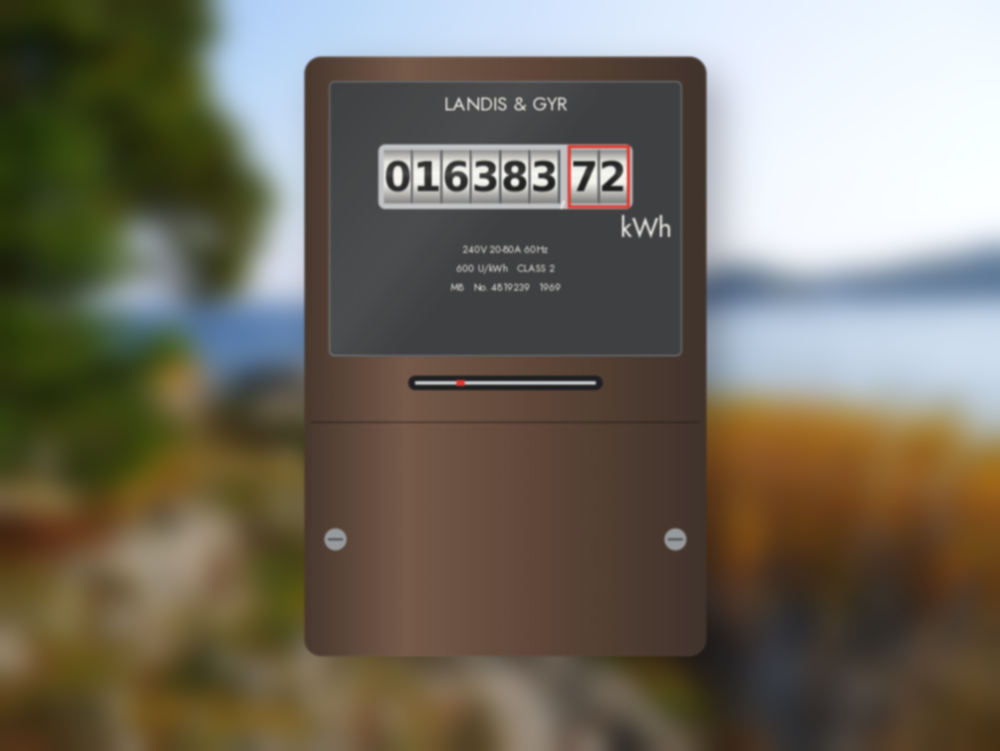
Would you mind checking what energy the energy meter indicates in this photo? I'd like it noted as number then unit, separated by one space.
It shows 16383.72 kWh
